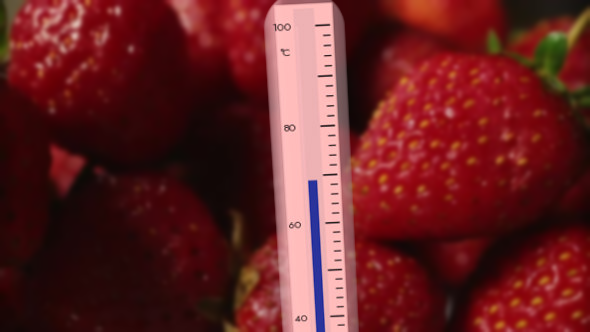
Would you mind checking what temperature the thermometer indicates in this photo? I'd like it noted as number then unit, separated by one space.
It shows 69 °C
